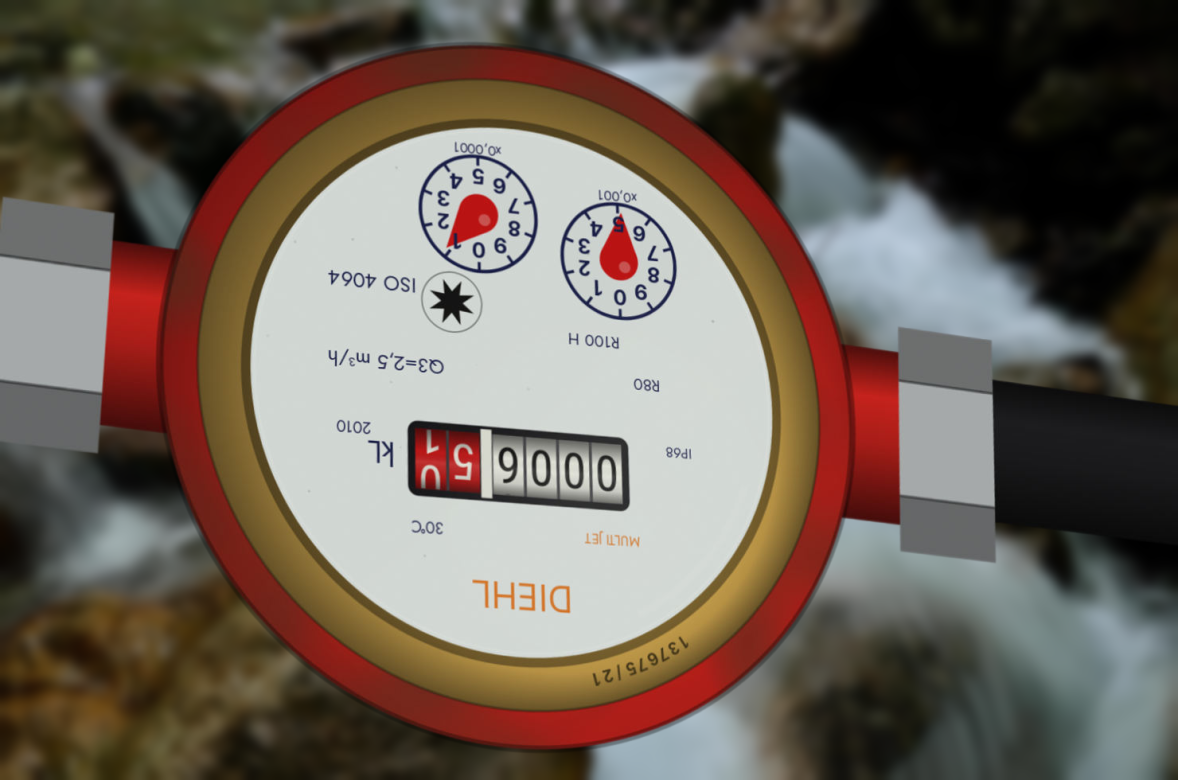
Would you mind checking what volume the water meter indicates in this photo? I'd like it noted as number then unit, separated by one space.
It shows 6.5051 kL
